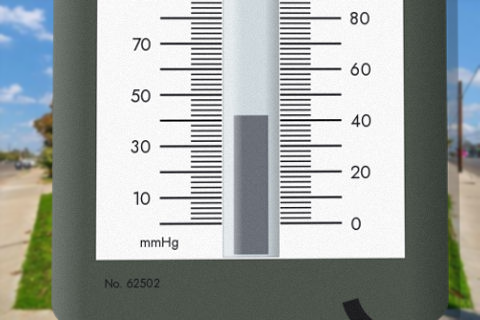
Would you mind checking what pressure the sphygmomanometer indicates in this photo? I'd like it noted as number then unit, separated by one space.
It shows 42 mmHg
